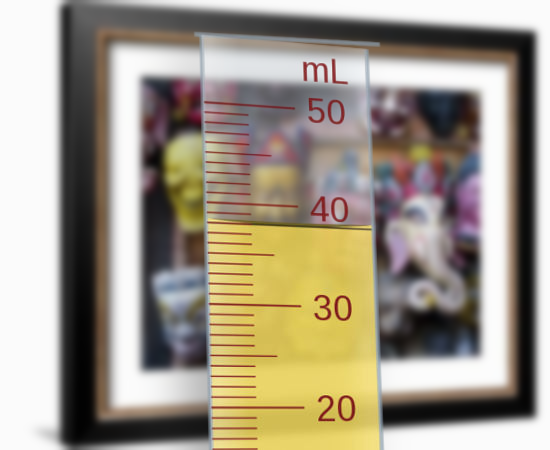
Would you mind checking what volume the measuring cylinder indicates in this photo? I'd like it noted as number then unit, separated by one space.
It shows 38 mL
